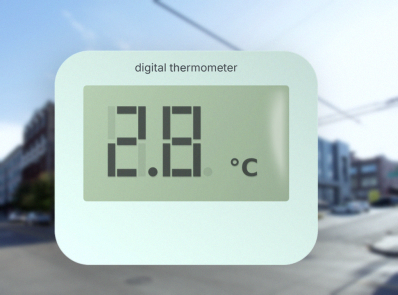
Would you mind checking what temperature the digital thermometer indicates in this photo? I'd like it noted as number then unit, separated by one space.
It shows 2.8 °C
